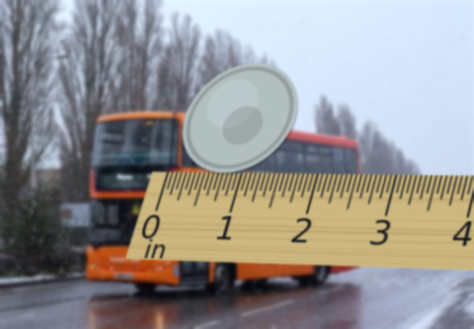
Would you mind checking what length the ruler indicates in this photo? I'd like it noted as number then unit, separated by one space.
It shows 1.5 in
